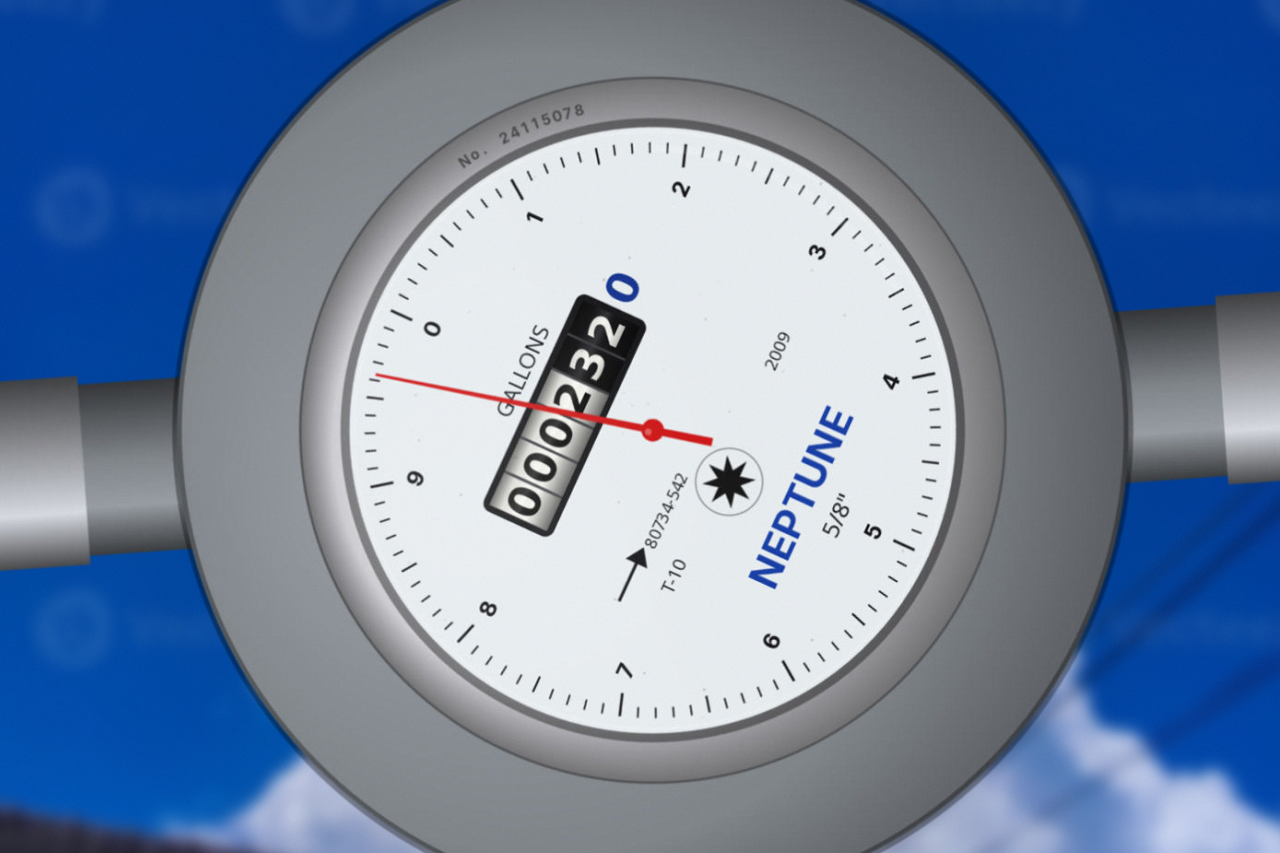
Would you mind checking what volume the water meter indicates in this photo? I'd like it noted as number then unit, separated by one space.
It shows 2319.6 gal
